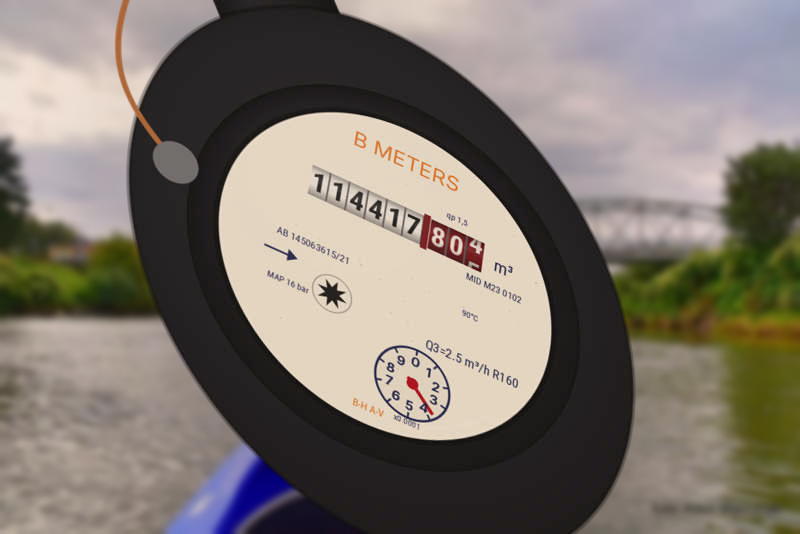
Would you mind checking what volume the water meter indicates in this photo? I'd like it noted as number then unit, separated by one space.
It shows 114417.8043 m³
